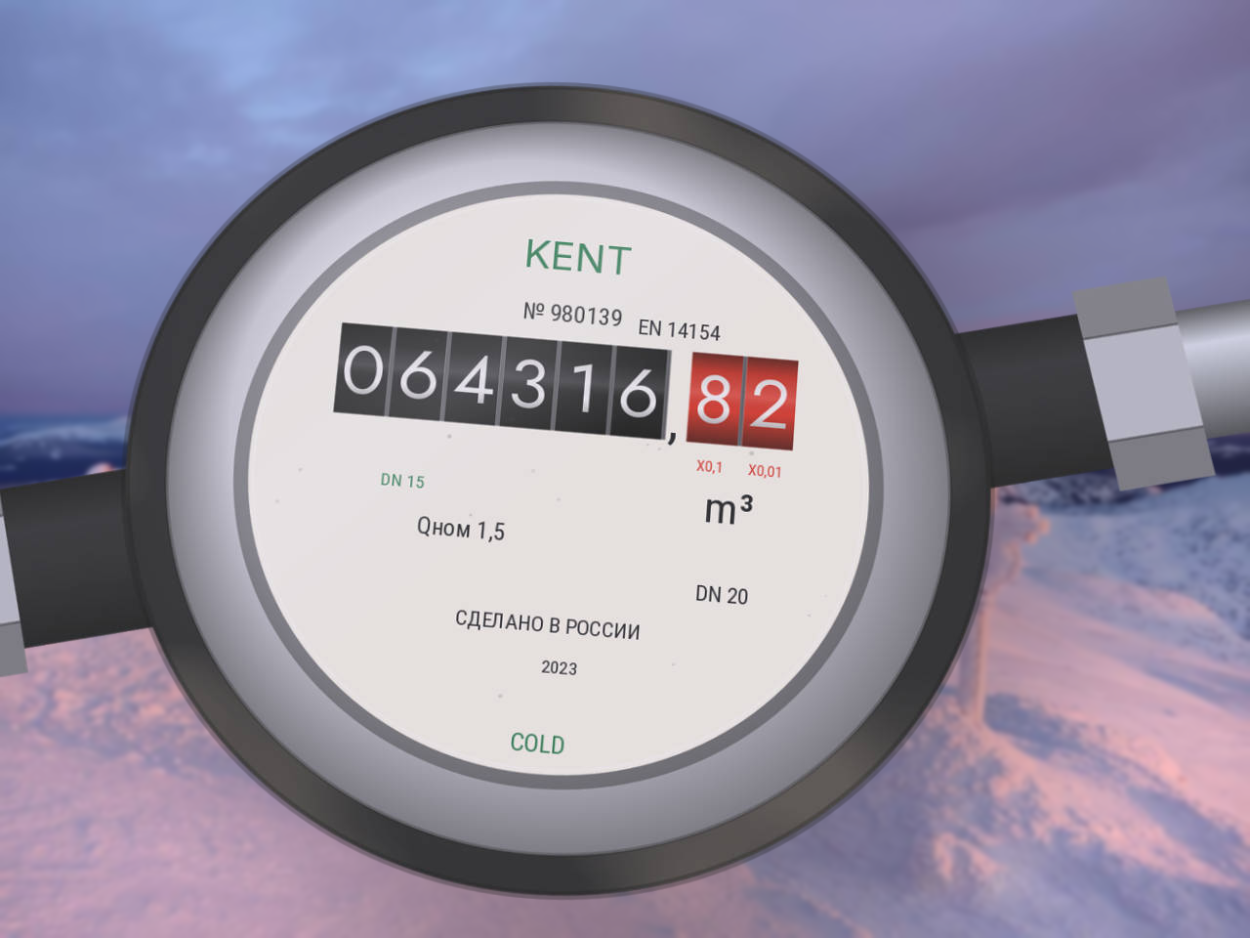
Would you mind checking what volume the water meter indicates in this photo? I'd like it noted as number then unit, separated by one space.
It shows 64316.82 m³
